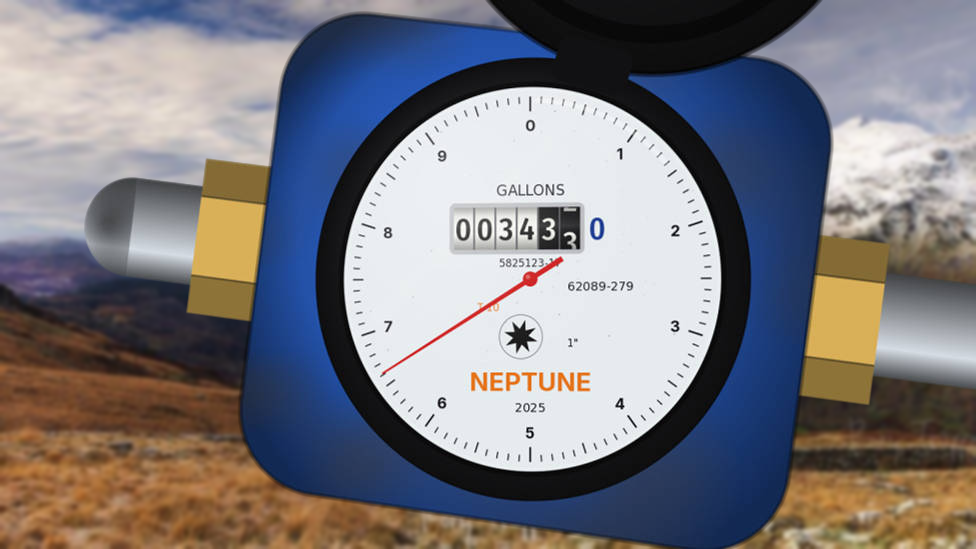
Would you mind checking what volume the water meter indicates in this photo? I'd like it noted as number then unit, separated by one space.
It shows 34326.6 gal
